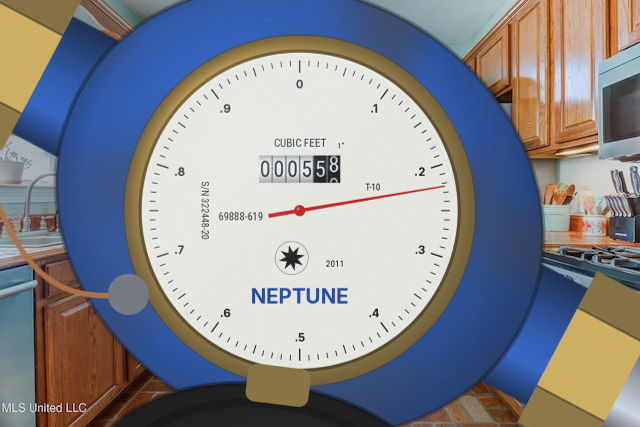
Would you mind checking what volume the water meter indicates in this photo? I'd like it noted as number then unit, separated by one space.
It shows 558.22 ft³
